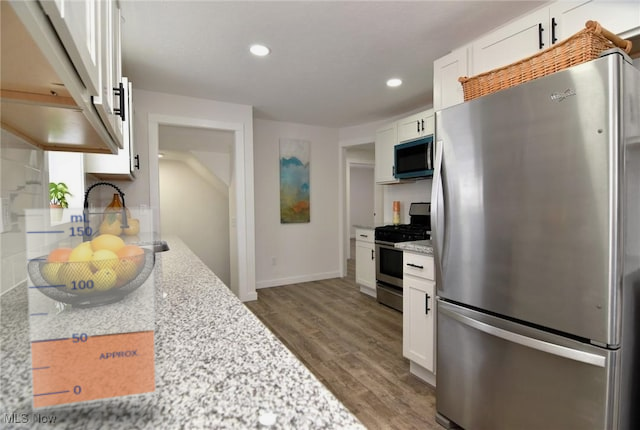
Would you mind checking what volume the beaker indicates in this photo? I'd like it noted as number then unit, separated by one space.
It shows 50 mL
